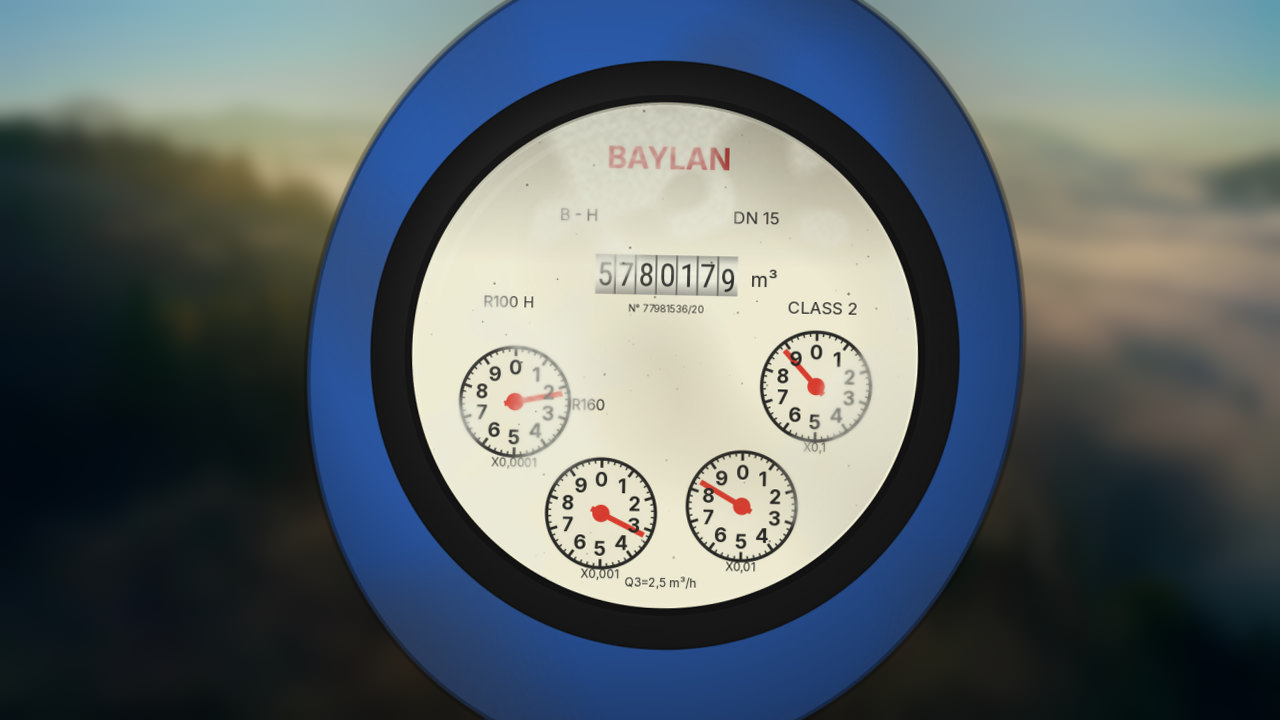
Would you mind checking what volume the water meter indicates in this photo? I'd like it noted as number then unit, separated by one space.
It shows 5780178.8832 m³
